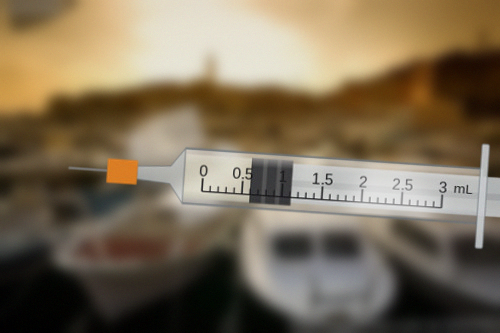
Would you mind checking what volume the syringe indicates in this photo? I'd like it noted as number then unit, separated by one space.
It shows 0.6 mL
